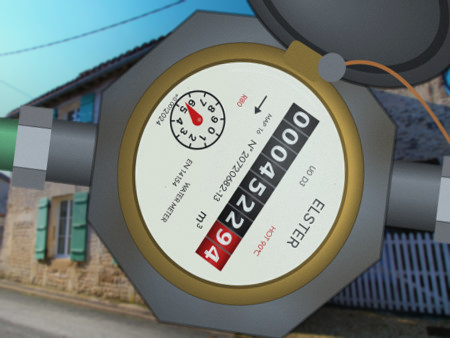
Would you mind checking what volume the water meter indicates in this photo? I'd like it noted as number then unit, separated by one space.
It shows 4522.945 m³
